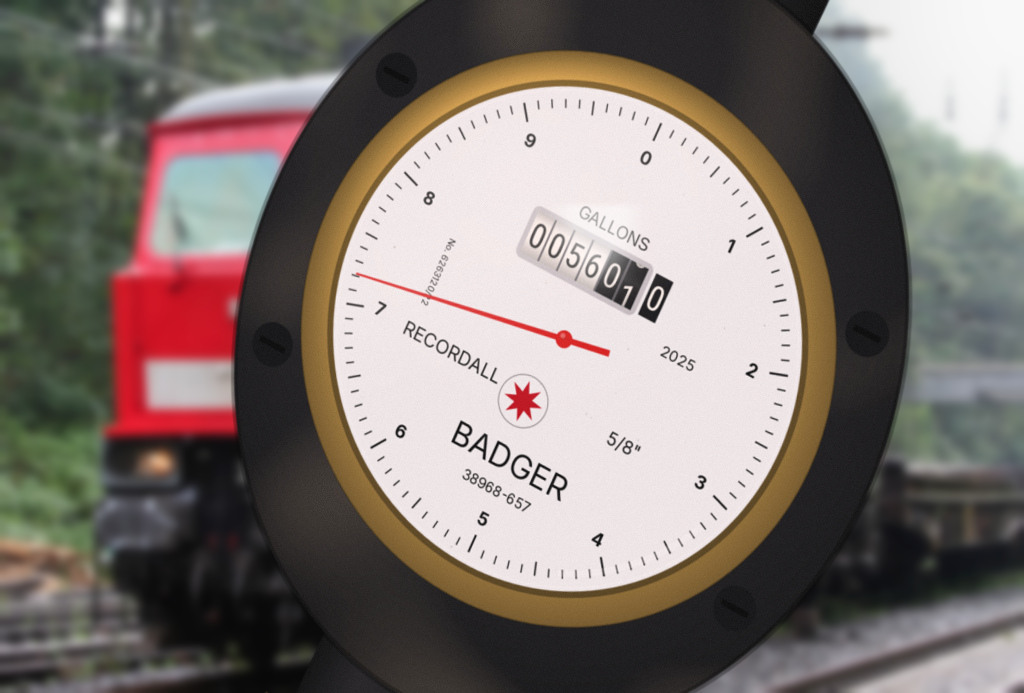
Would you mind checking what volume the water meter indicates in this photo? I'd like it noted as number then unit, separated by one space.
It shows 56007.2 gal
